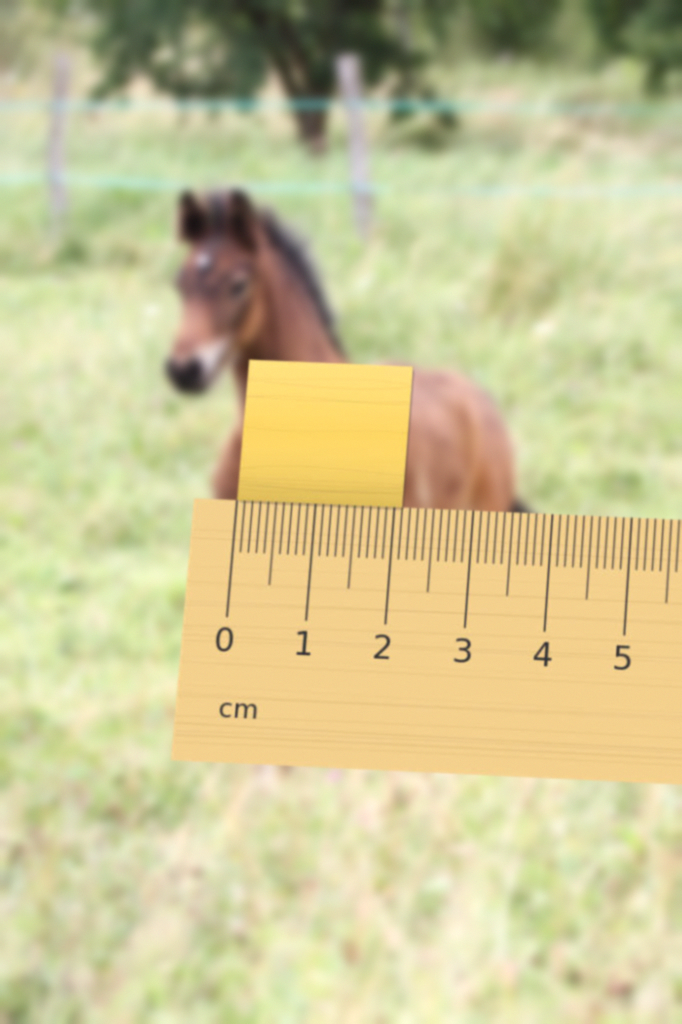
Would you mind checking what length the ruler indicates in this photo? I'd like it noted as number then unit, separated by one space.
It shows 2.1 cm
